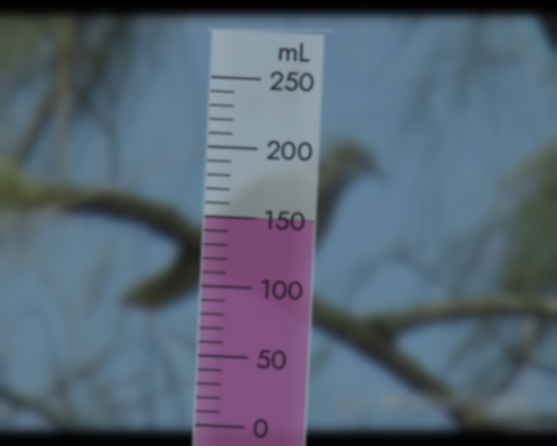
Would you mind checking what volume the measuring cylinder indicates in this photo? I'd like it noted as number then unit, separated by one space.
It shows 150 mL
